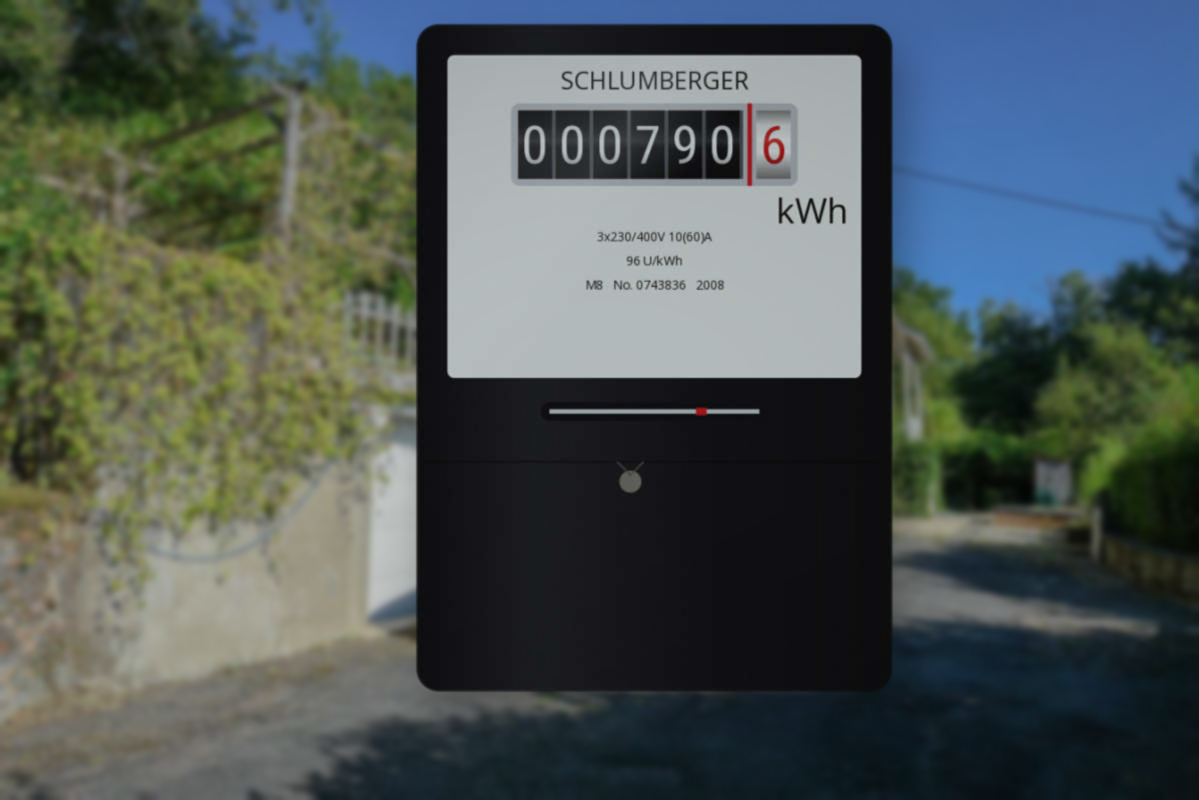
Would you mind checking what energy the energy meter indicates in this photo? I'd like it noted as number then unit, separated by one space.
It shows 790.6 kWh
